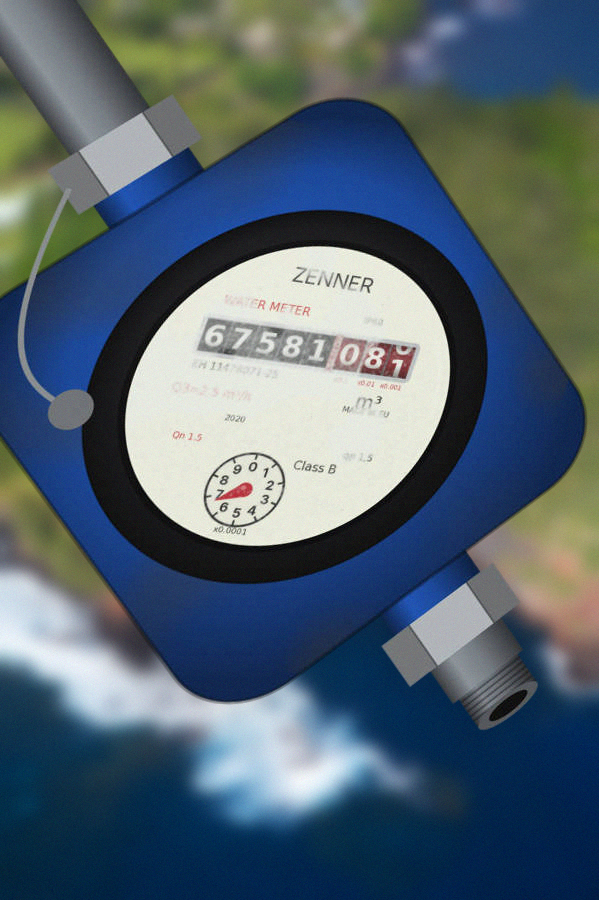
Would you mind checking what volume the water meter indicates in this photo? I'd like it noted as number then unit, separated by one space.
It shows 67581.0806 m³
